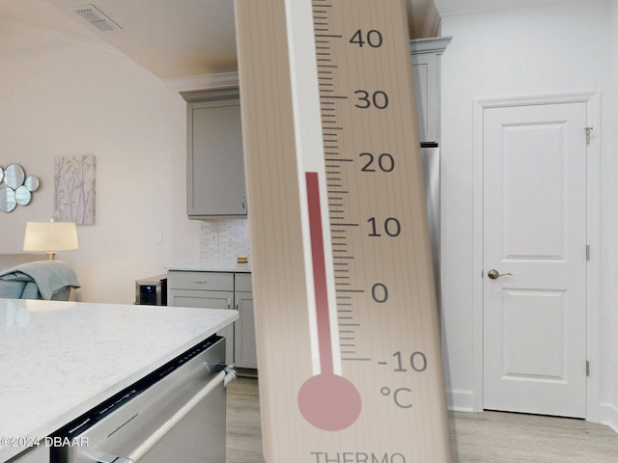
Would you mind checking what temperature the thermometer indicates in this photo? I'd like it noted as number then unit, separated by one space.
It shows 18 °C
